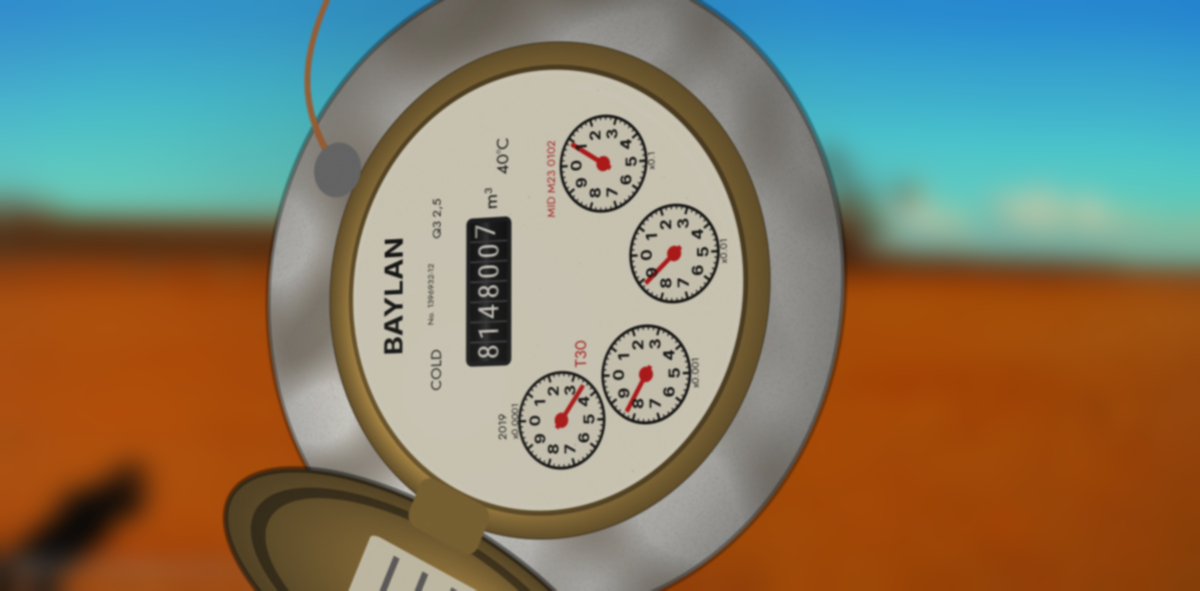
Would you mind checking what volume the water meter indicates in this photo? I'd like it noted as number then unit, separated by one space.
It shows 8148007.0883 m³
